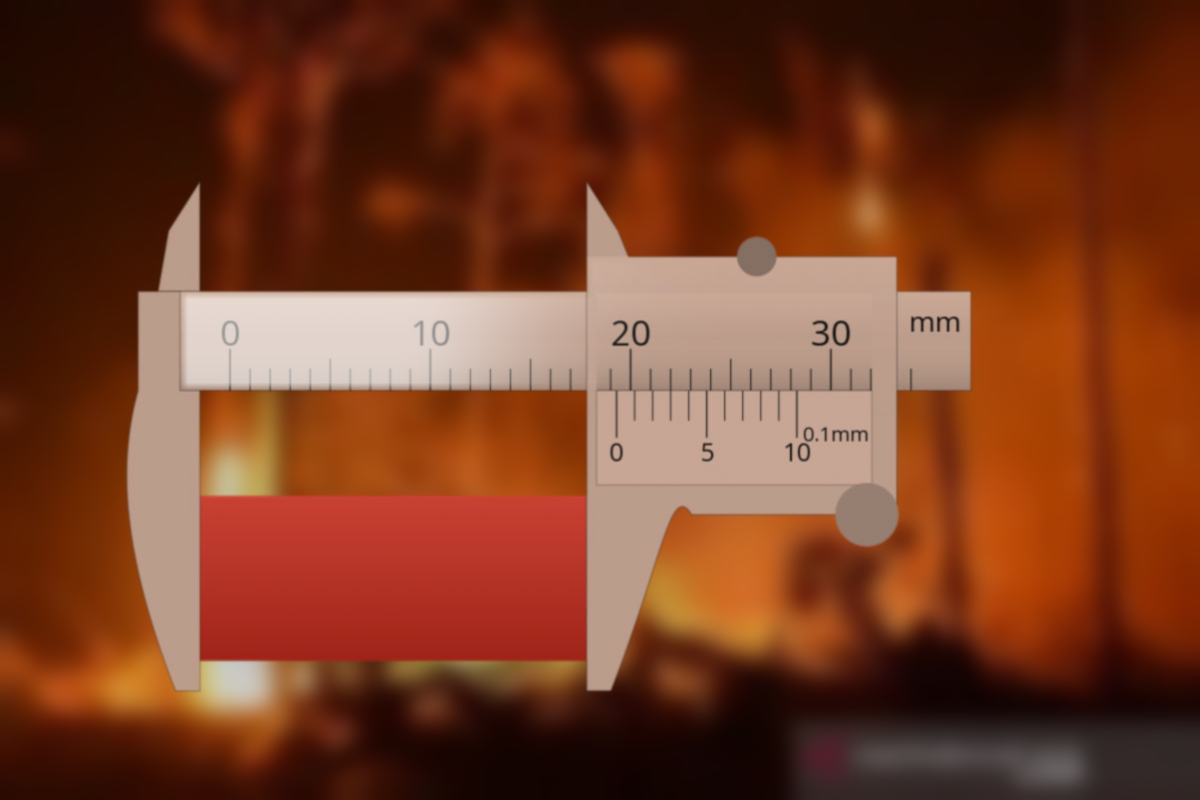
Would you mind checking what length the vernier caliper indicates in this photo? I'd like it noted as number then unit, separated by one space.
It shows 19.3 mm
